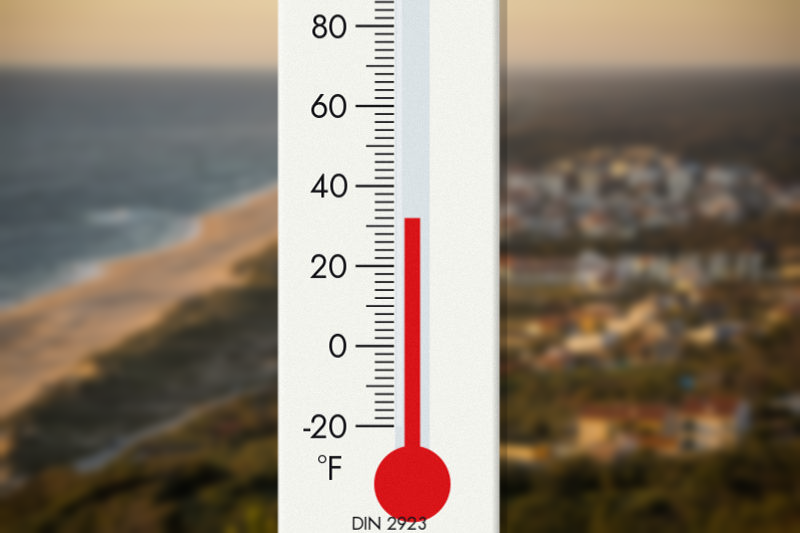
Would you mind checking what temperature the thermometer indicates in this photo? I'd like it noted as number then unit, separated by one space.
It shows 32 °F
